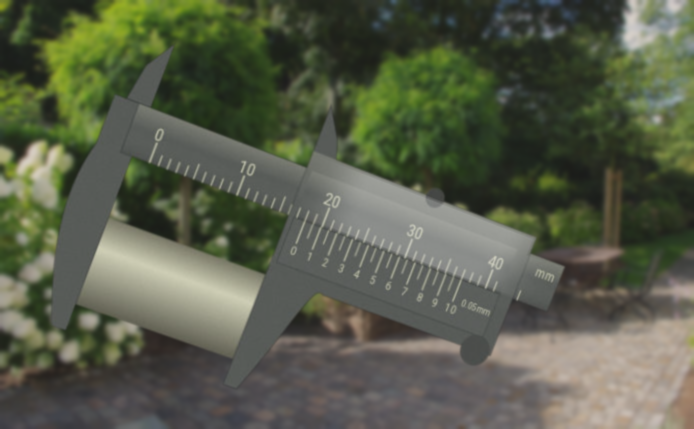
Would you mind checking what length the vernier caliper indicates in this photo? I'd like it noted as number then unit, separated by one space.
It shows 18.0 mm
